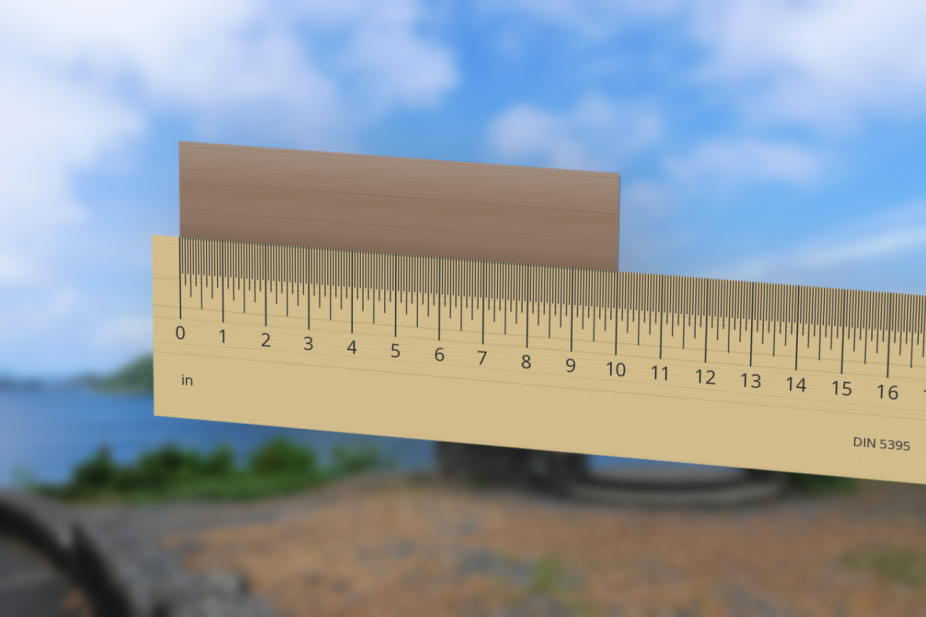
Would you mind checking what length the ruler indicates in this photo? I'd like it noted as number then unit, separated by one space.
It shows 10 in
